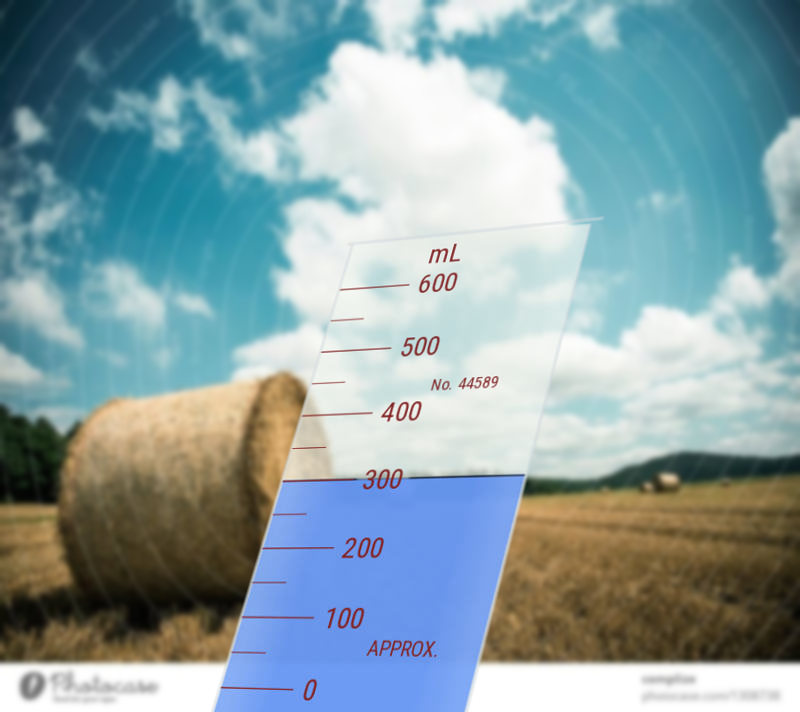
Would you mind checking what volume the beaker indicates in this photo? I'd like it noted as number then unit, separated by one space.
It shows 300 mL
